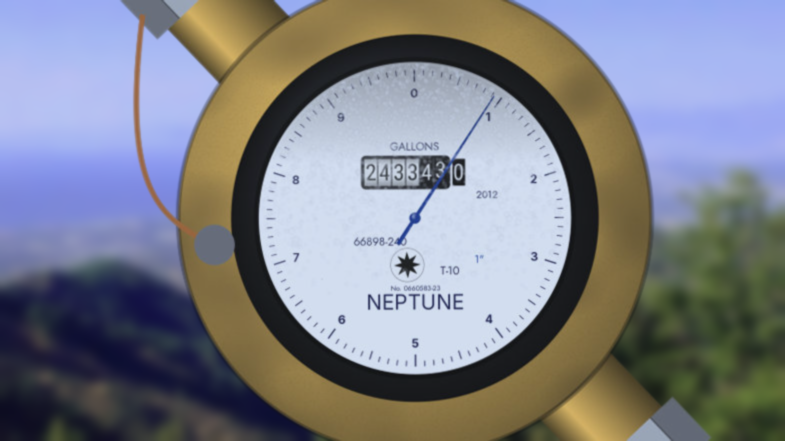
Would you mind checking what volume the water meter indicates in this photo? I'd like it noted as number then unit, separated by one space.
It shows 2433430.9 gal
